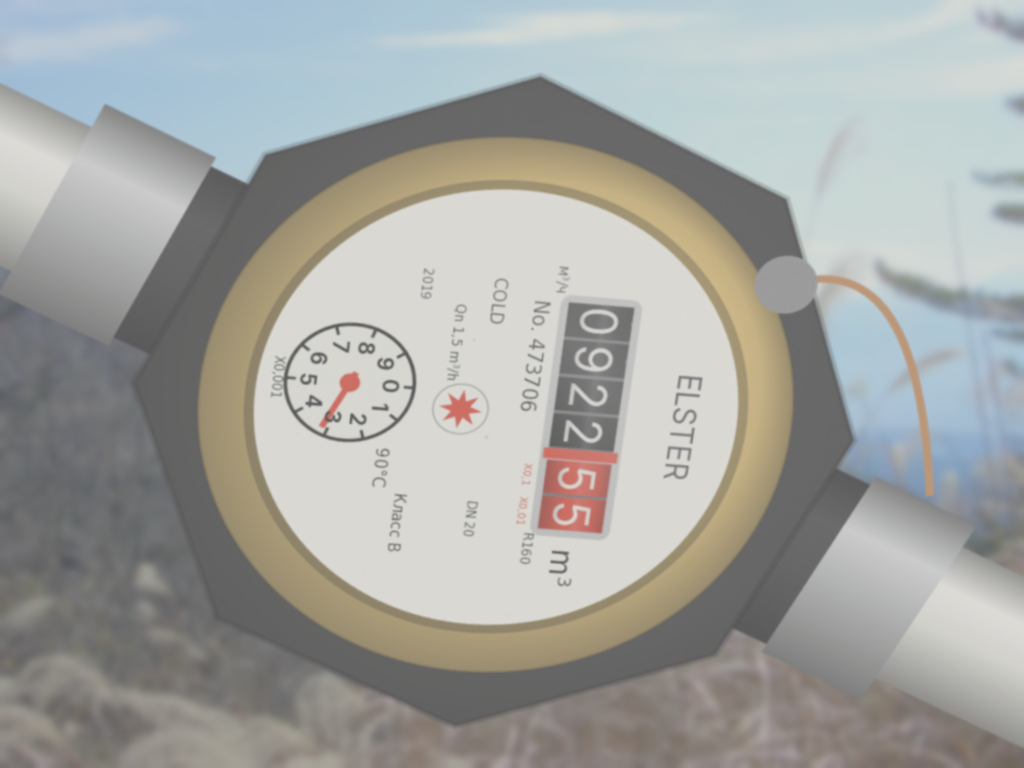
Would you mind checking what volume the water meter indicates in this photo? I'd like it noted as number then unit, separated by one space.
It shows 922.553 m³
